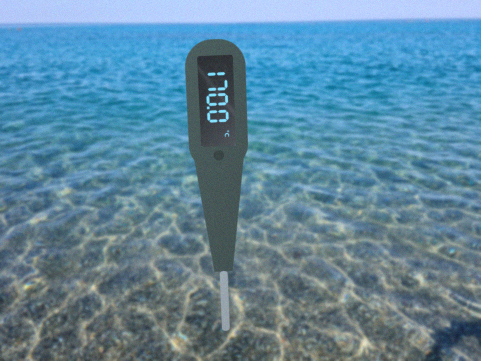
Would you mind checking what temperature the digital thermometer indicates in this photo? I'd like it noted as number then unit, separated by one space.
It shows 170.0 °C
